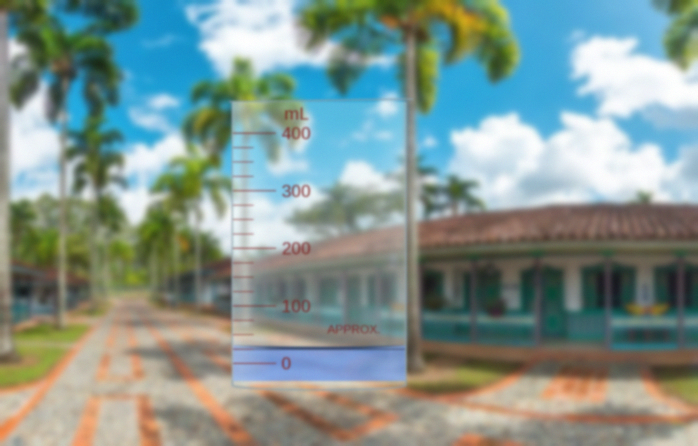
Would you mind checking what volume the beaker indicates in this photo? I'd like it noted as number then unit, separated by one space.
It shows 25 mL
